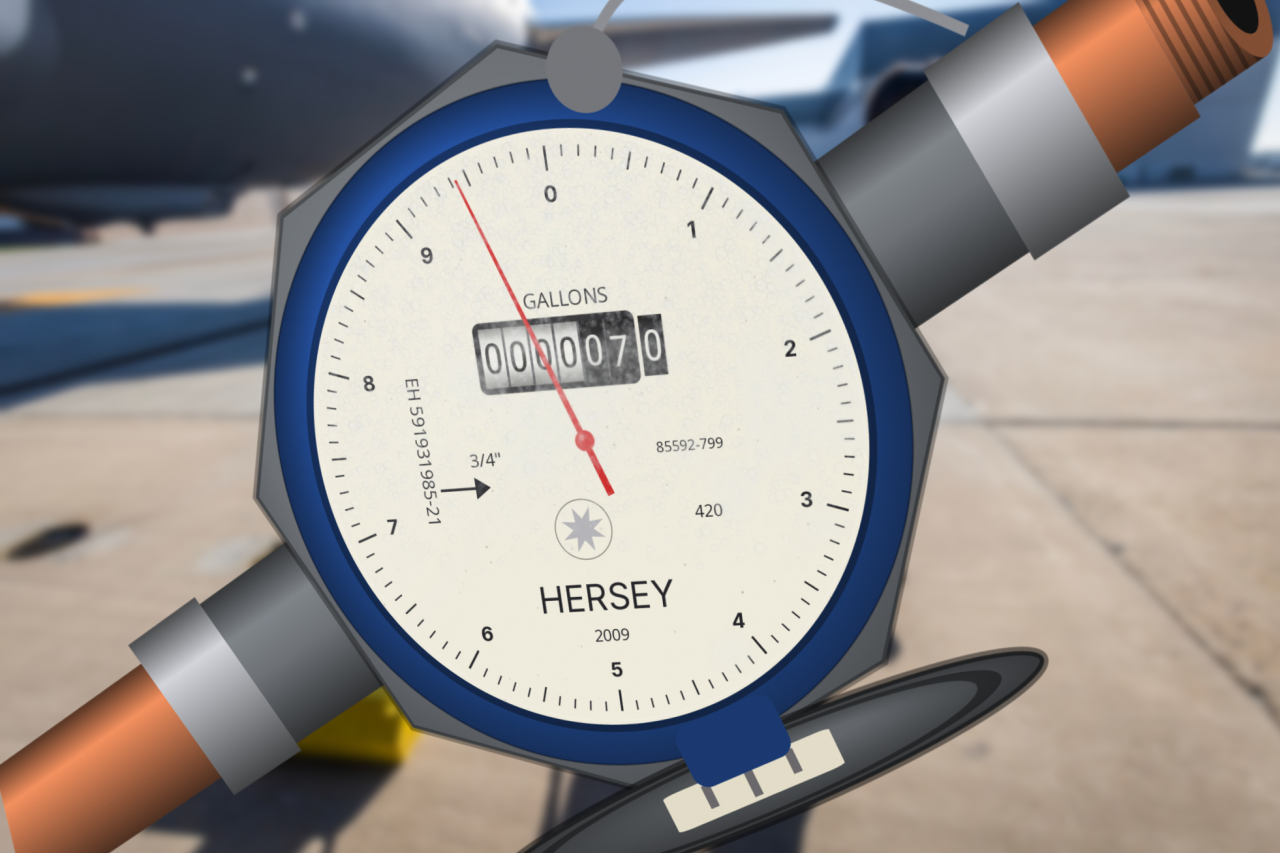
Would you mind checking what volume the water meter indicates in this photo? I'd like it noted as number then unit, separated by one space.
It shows 69.4 gal
